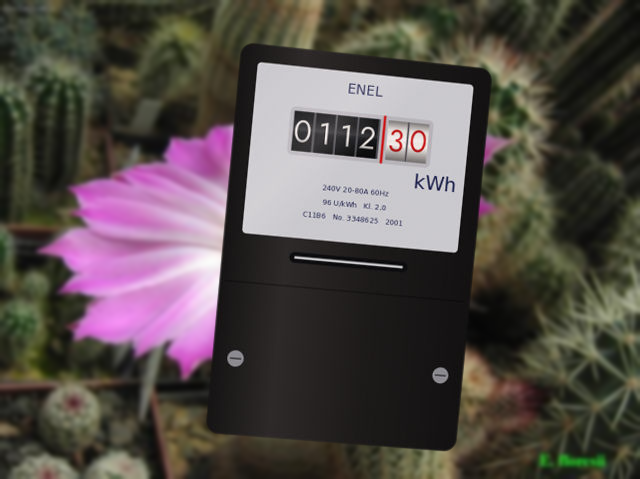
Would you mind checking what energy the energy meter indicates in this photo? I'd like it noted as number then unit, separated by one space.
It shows 112.30 kWh
